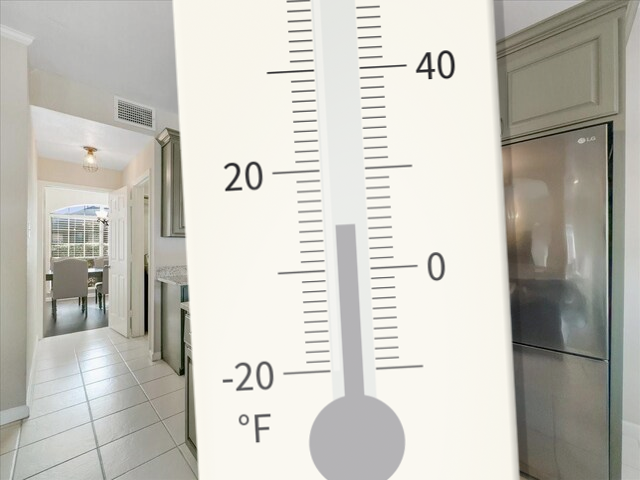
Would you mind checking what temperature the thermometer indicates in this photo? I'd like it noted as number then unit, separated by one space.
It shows 9 °F
